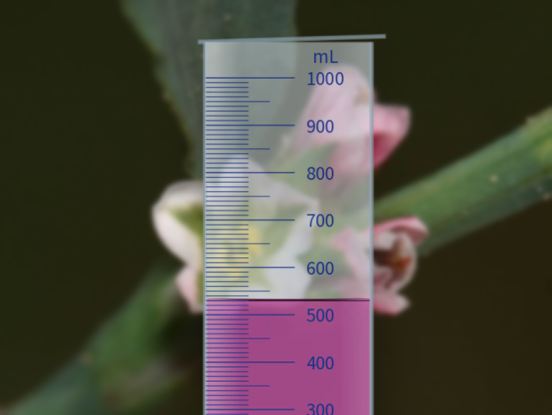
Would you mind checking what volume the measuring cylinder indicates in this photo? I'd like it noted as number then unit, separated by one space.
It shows 530 mL
